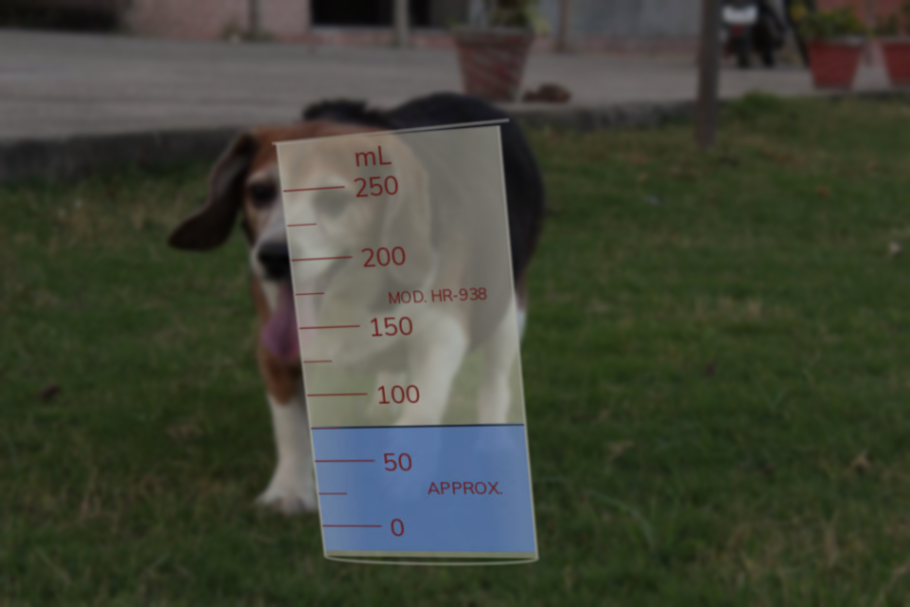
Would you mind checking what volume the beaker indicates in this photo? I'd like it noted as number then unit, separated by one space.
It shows 75 mL
